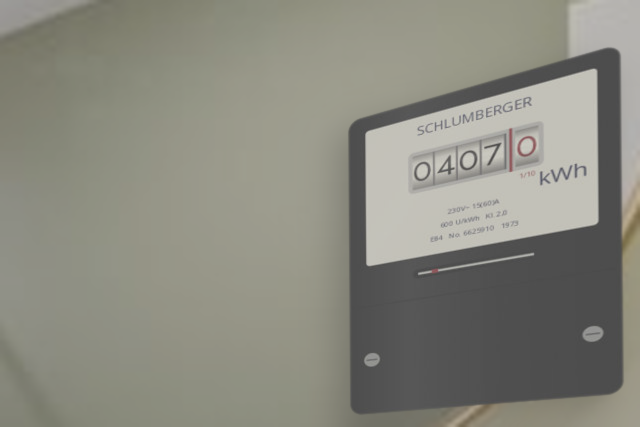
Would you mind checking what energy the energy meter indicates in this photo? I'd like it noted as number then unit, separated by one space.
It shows 407.0 kWh
